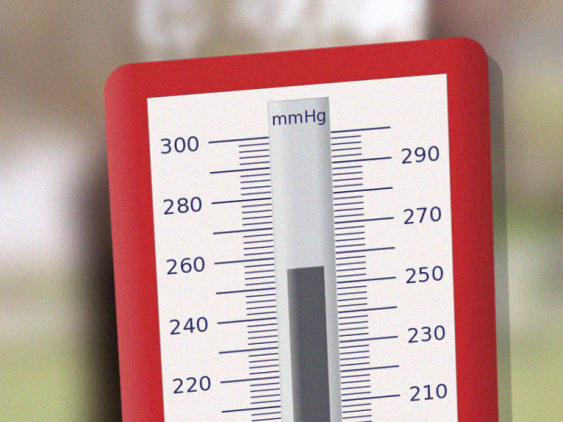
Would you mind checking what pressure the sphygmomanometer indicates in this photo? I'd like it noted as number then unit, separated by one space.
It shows 256 mmHg
